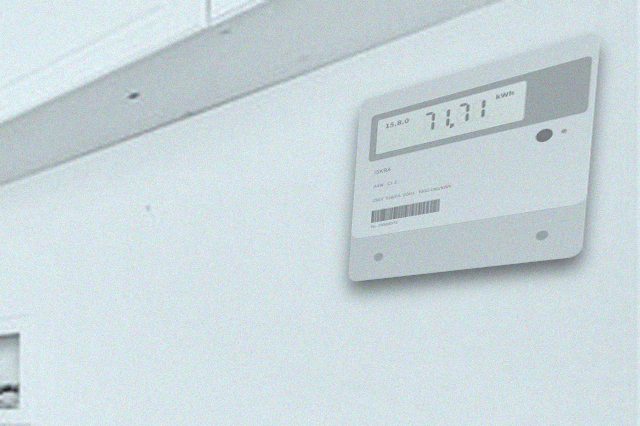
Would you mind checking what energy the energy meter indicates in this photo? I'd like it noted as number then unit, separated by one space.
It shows 71.71 kWh
